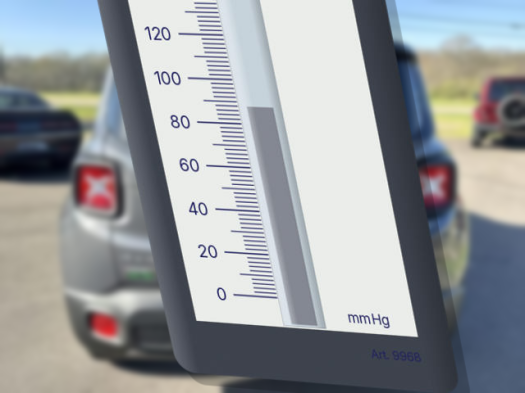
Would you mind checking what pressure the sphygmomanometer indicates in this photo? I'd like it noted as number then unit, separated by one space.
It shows 88 mmHg
